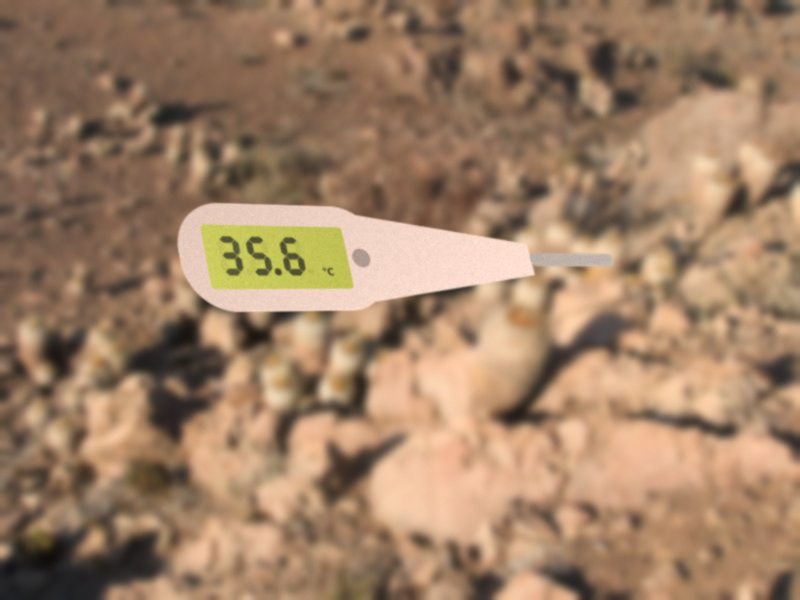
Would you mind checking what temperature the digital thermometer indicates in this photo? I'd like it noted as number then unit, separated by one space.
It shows 35.6 °C
